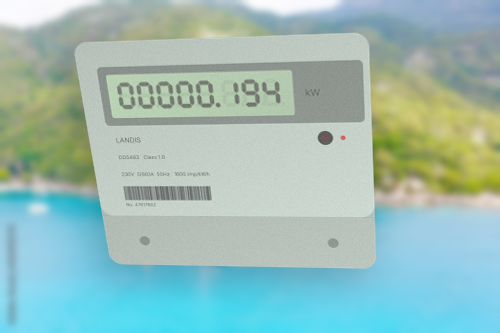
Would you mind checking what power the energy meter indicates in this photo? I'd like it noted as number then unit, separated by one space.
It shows 0.194 kW
